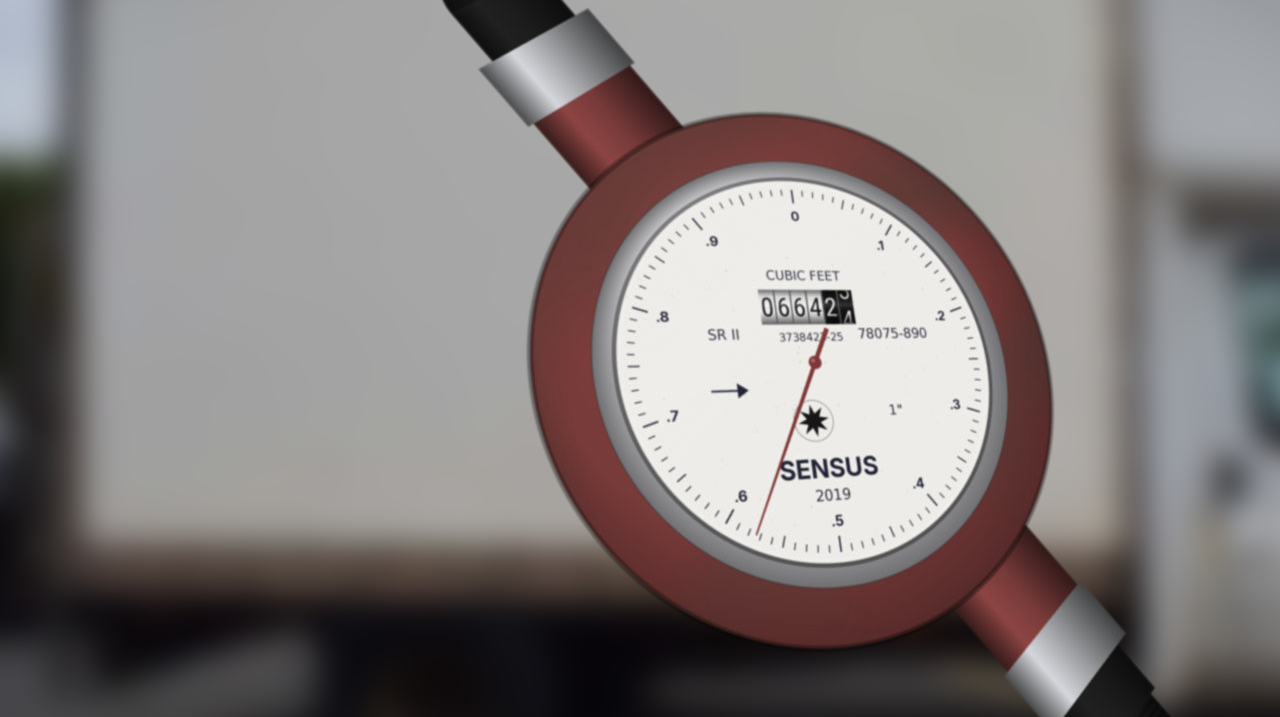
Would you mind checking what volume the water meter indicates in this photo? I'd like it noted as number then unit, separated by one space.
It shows 66423.57 ft³
